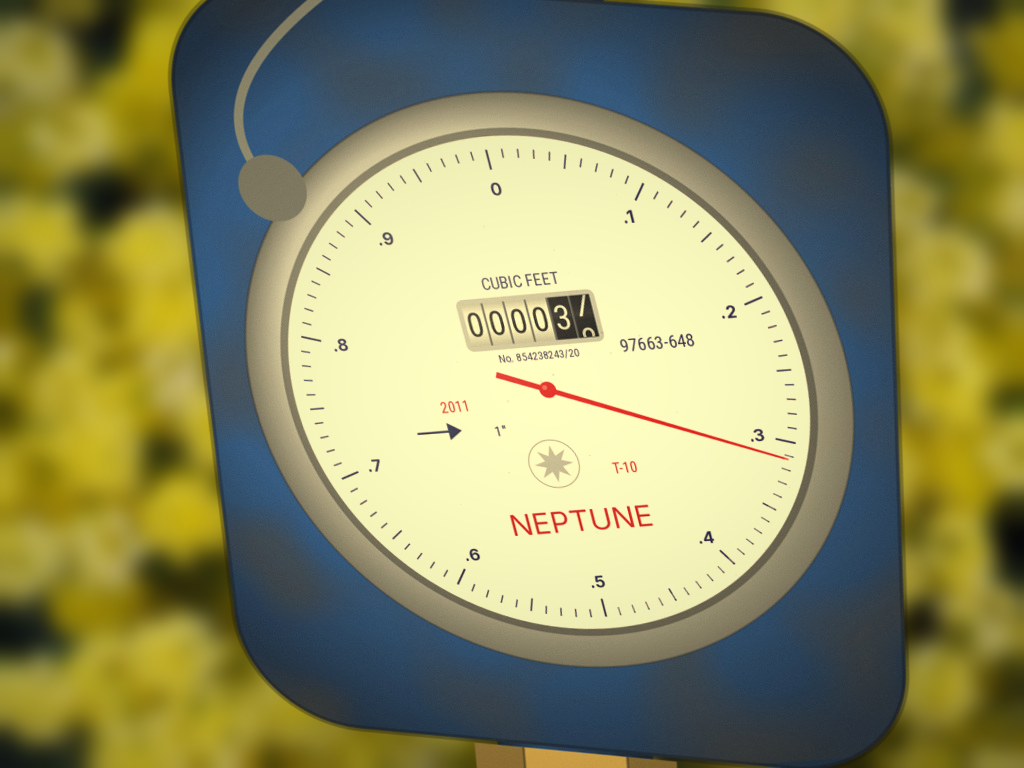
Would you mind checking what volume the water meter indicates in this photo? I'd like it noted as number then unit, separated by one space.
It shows 37.31 ft³
